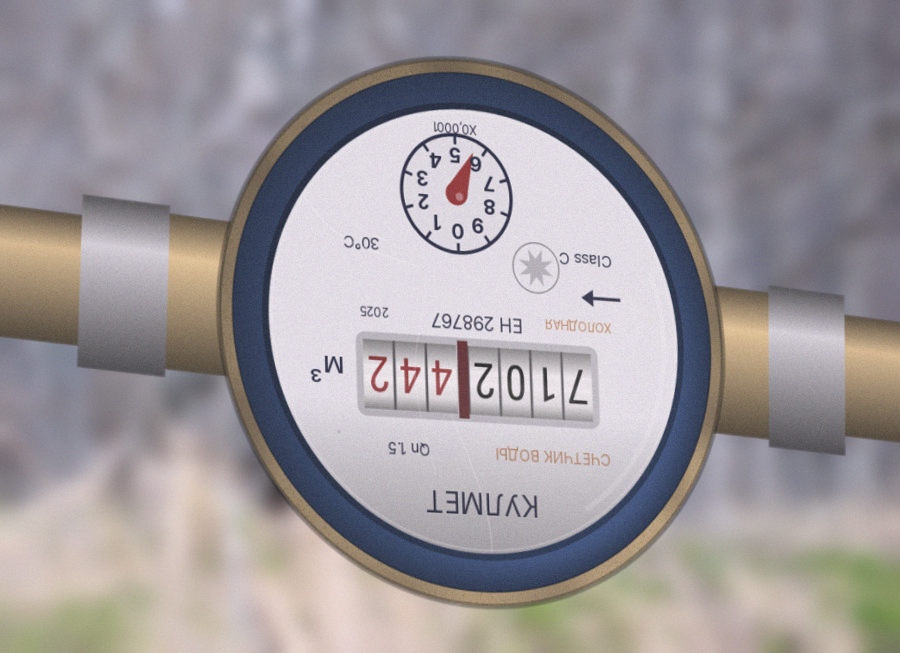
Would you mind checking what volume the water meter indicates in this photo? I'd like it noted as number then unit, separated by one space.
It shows 7102.4425 m³
